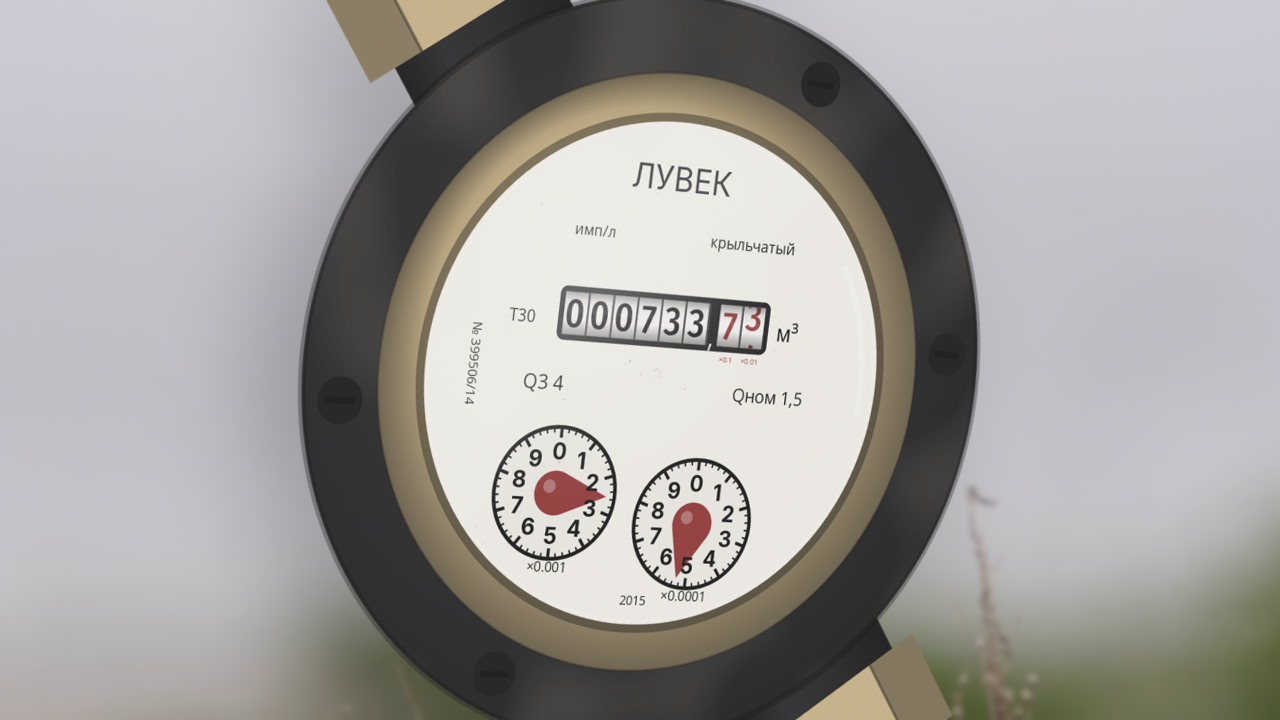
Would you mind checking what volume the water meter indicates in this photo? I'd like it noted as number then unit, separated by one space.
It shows 733.7325 m³
